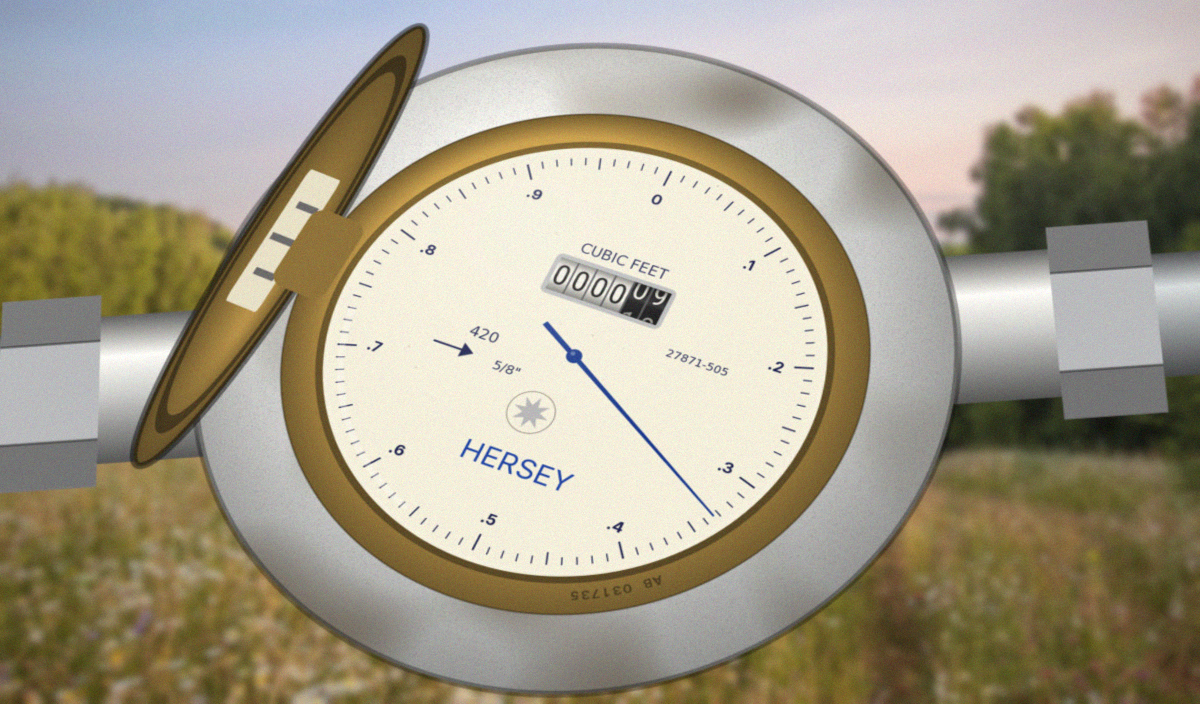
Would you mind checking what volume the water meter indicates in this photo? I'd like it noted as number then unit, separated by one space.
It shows 9.33 ft³
